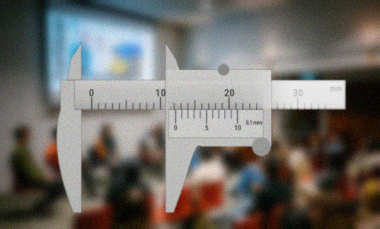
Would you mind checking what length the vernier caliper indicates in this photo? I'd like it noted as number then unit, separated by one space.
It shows 12.2 mm
